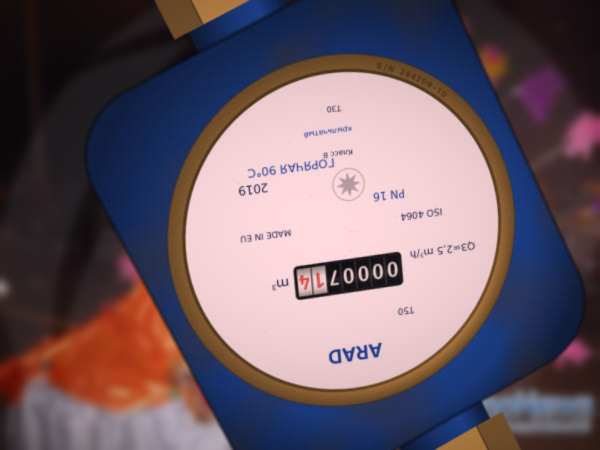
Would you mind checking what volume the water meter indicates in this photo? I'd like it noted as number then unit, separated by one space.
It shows 7.14 m³
